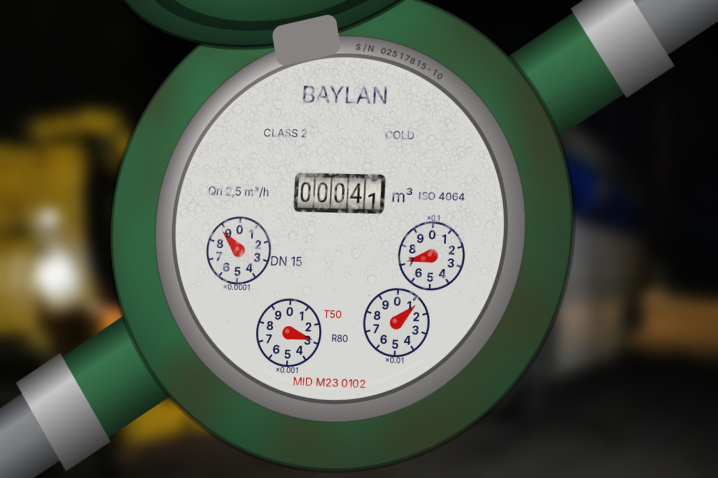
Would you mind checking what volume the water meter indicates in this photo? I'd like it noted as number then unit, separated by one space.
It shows 40.7128 m³
